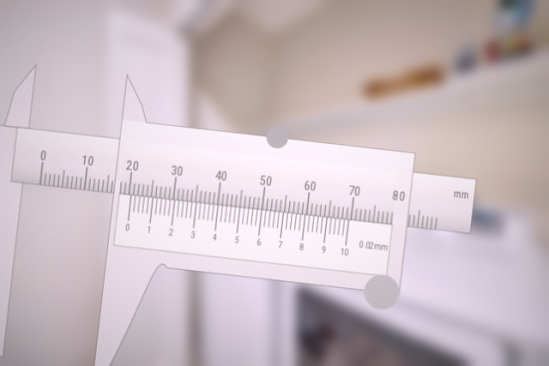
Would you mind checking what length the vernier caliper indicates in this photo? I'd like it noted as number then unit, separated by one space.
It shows 20.5 mm
